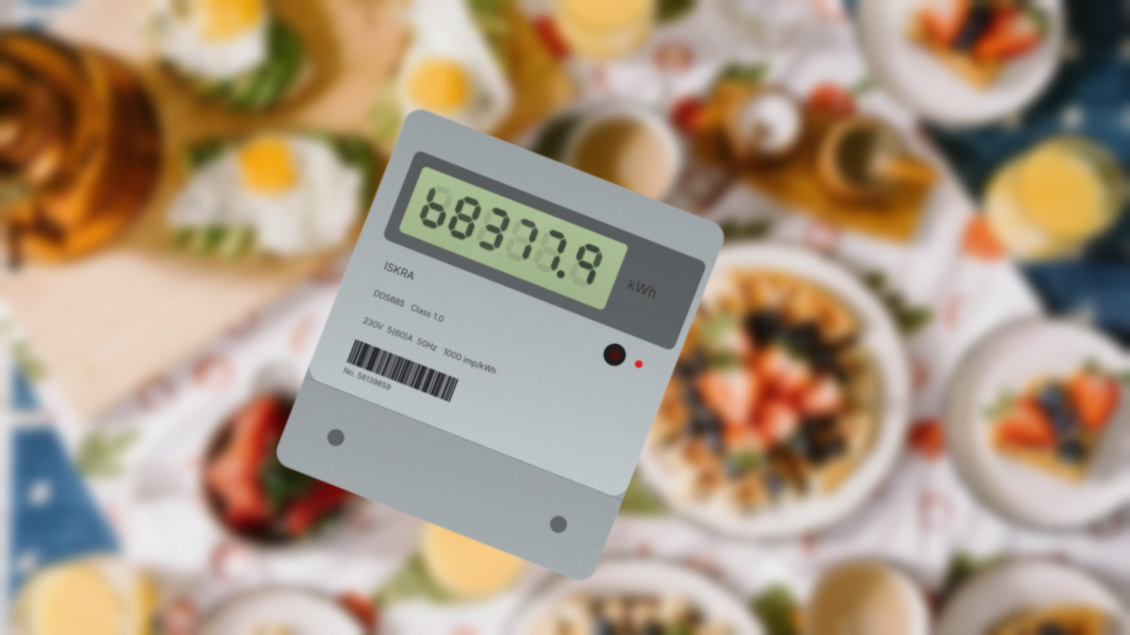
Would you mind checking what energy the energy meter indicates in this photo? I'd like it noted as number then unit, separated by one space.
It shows 68377.9 kWh
